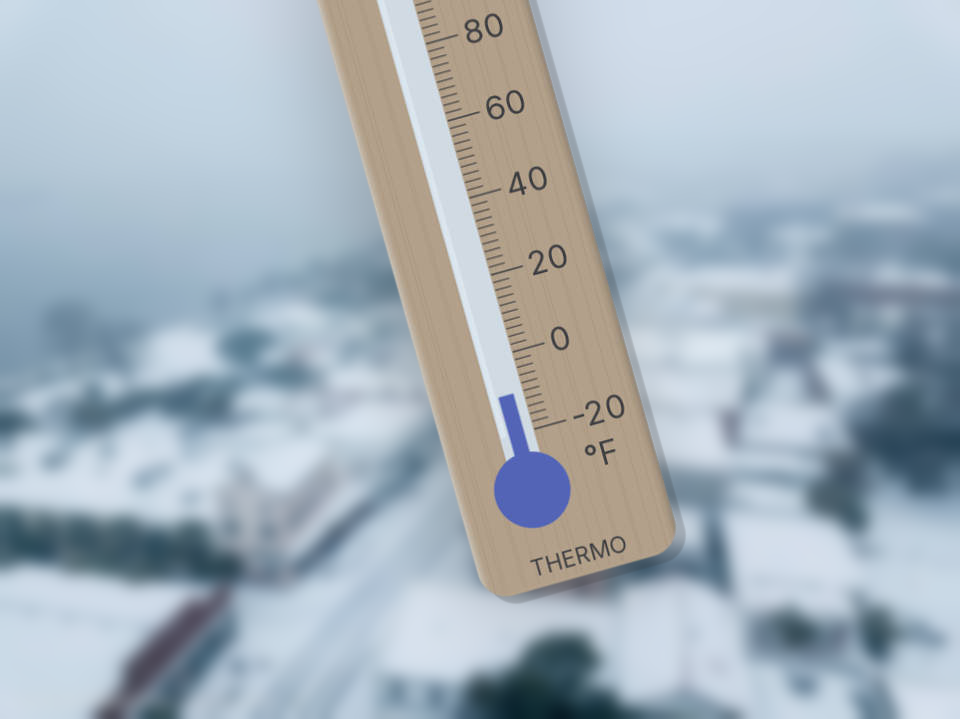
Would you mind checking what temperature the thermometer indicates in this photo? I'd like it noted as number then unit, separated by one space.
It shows -10 °F
